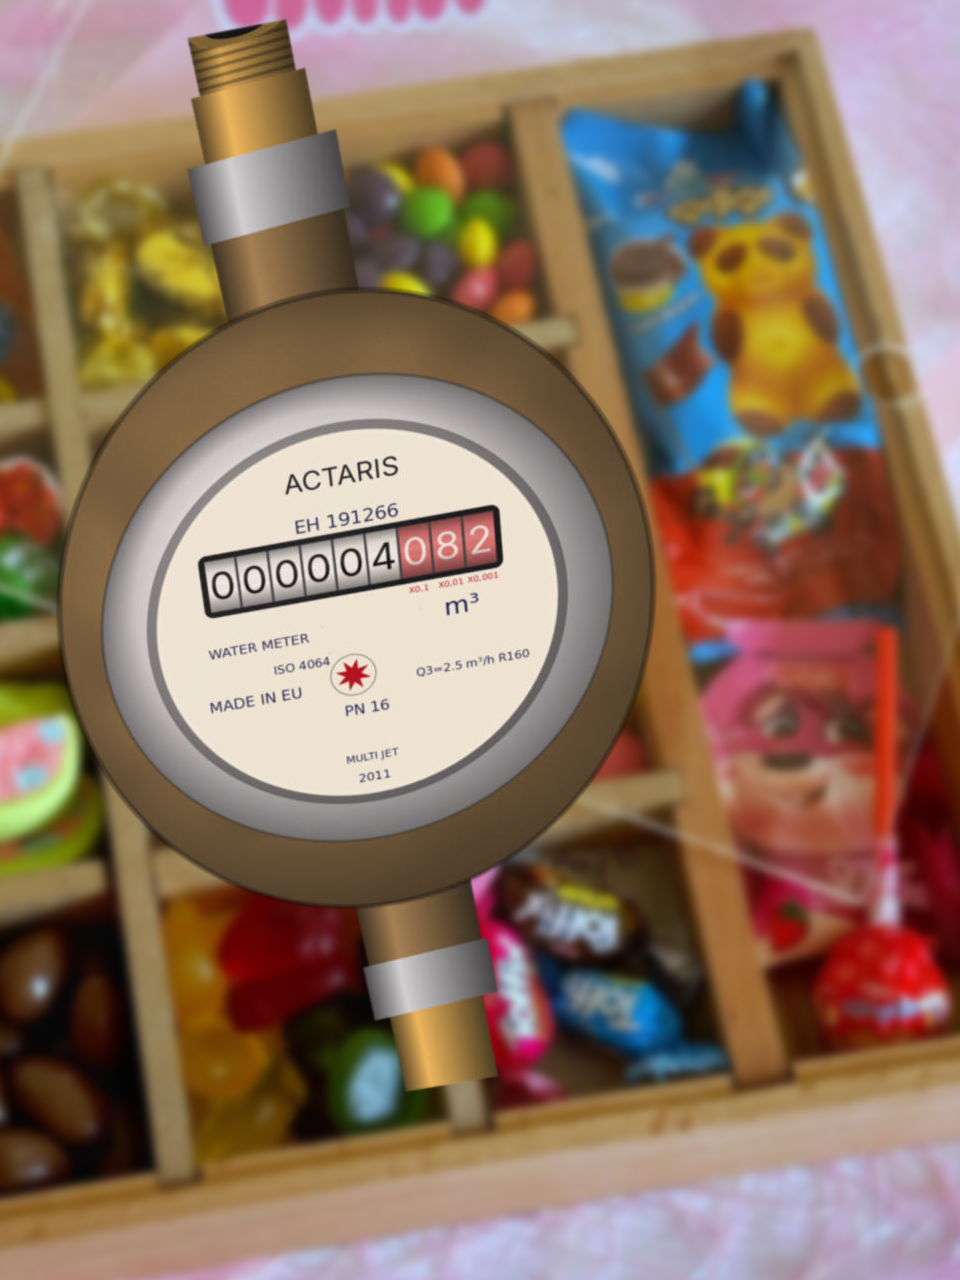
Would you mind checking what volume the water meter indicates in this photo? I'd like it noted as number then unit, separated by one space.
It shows 4.082 m³
